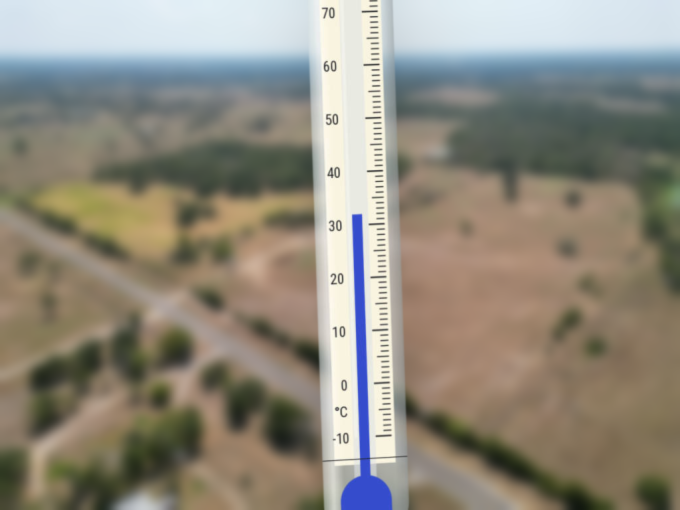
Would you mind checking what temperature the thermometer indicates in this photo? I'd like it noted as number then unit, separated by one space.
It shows 32 °C
